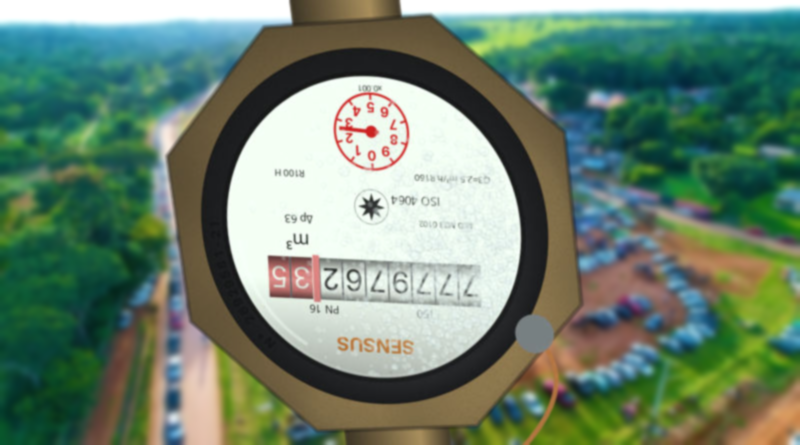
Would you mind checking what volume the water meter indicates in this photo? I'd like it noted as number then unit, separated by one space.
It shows 7779762.352 m³
